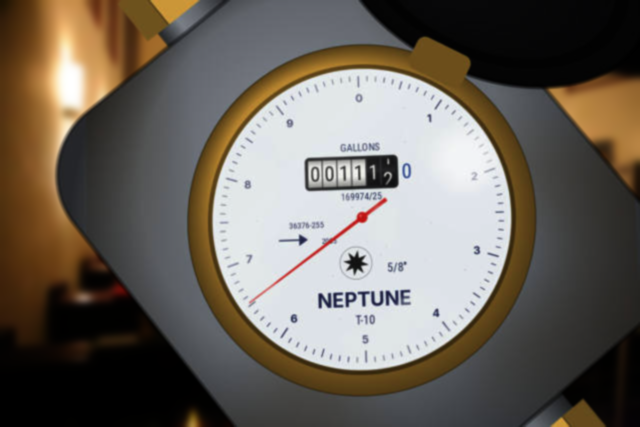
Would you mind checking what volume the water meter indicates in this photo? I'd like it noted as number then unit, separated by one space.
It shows 11116.5 gal
